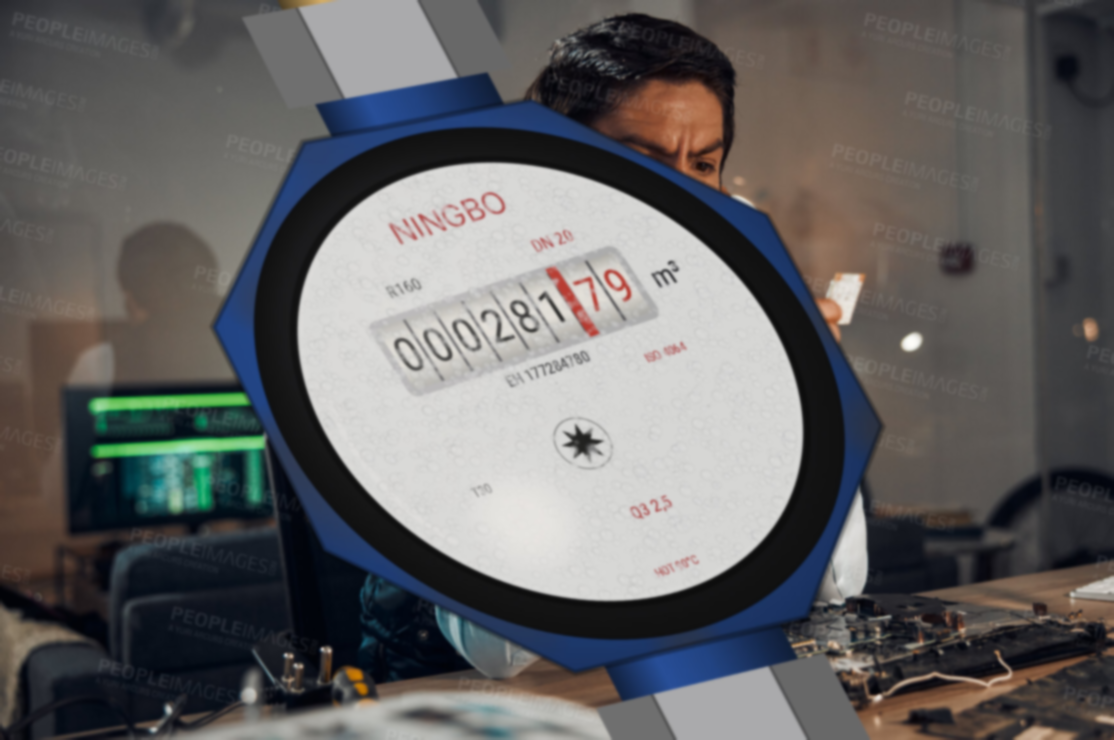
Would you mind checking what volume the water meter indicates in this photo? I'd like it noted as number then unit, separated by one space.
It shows 281.79 m³
